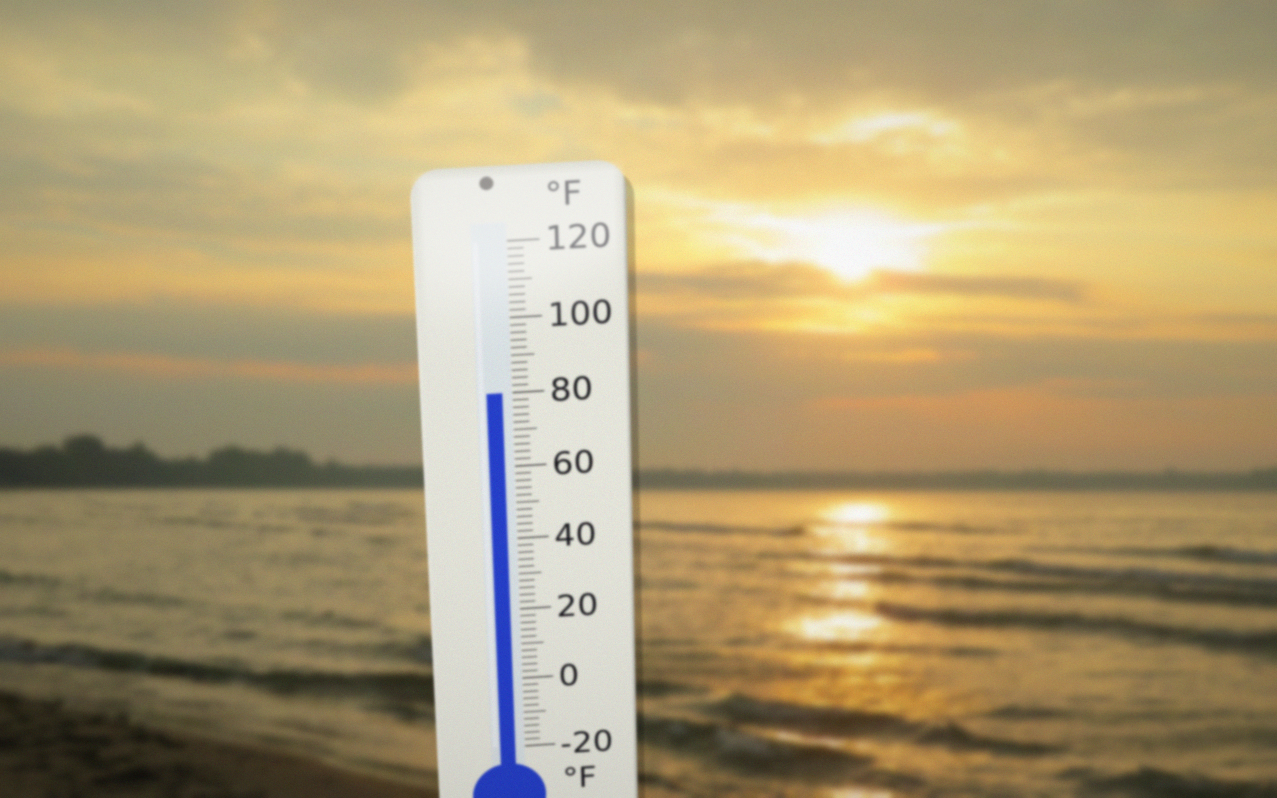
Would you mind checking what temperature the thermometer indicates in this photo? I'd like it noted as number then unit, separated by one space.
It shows 80 °F
